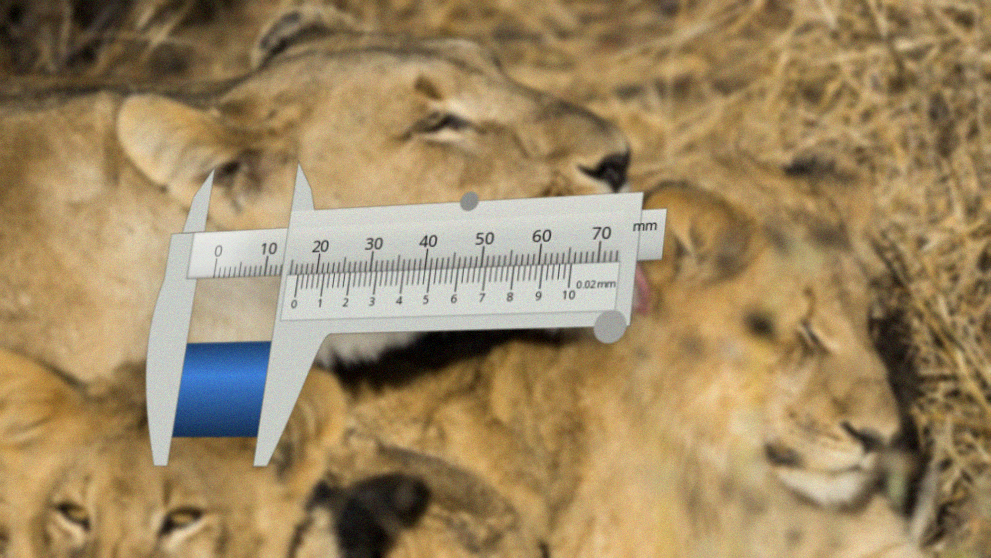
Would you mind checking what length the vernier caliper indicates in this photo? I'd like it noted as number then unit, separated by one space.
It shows 16.5 mm
